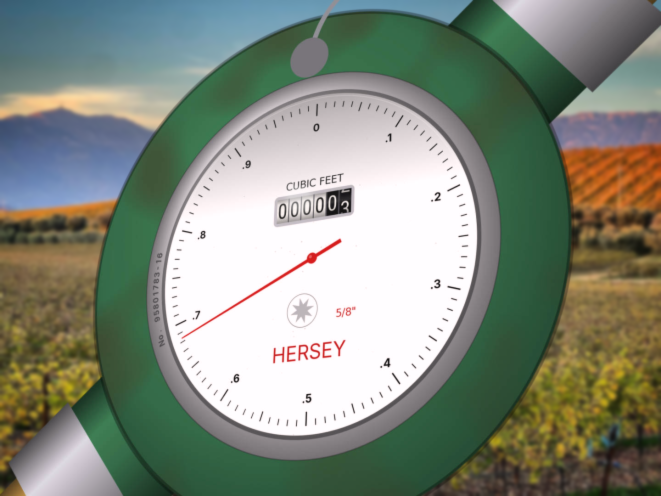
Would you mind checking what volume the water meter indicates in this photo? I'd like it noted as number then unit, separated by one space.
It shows 2.68 ft³
